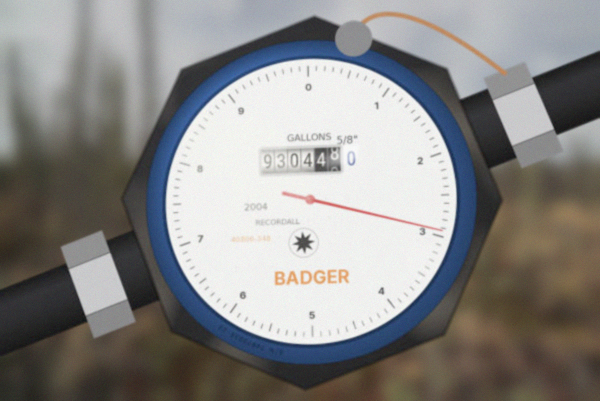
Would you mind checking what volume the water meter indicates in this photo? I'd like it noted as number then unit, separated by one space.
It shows 9304482.9 gal
